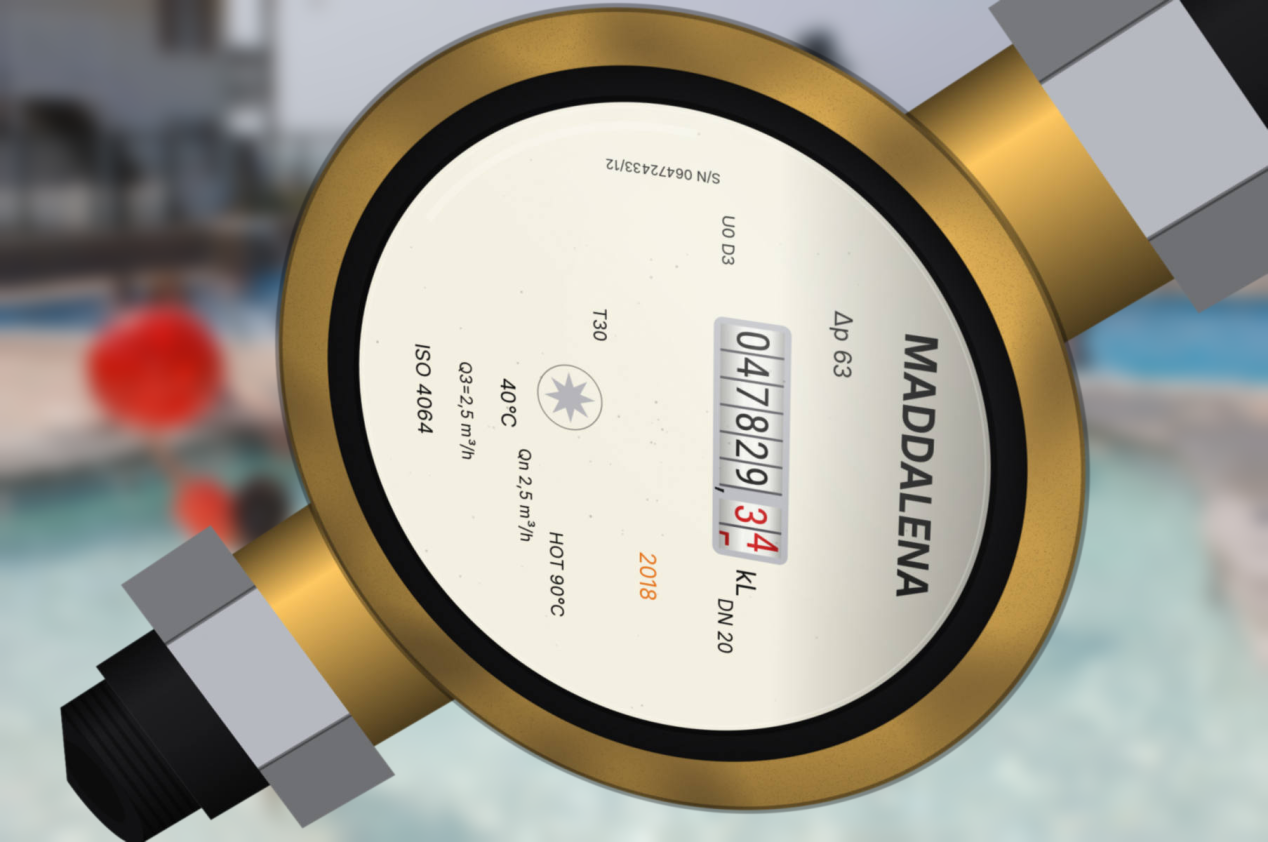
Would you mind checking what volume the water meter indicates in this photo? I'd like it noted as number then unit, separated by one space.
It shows 47829.34 kL
